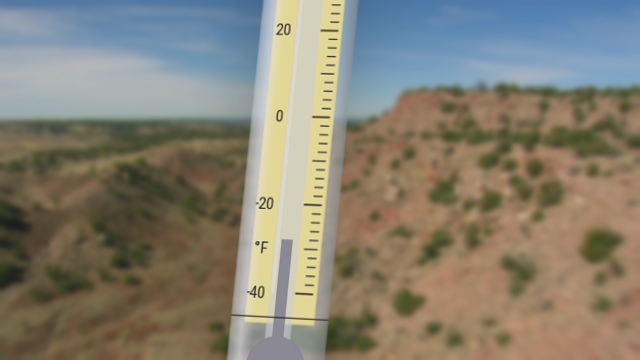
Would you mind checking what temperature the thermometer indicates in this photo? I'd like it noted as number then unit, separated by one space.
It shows -28 °F
